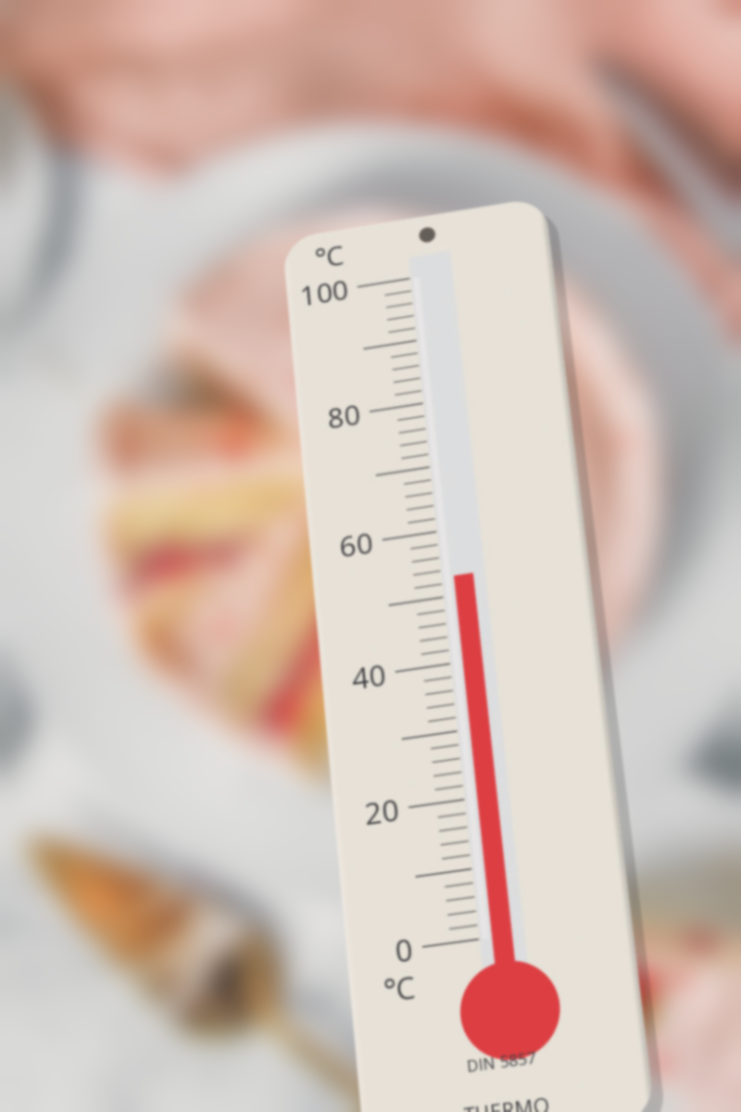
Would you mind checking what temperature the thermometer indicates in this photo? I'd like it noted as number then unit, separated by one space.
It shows 53 °C
